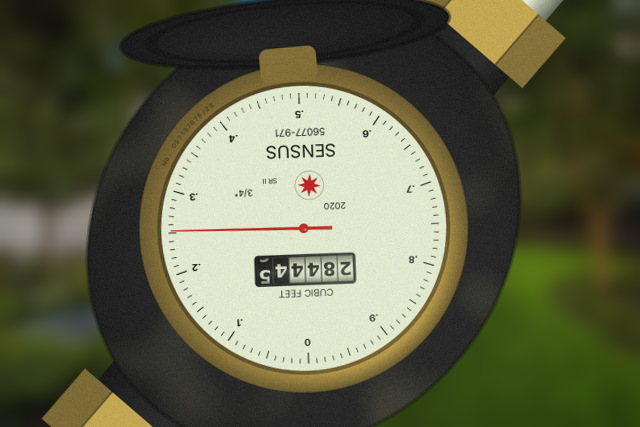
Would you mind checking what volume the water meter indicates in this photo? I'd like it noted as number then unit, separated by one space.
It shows 284445.25 ft³
